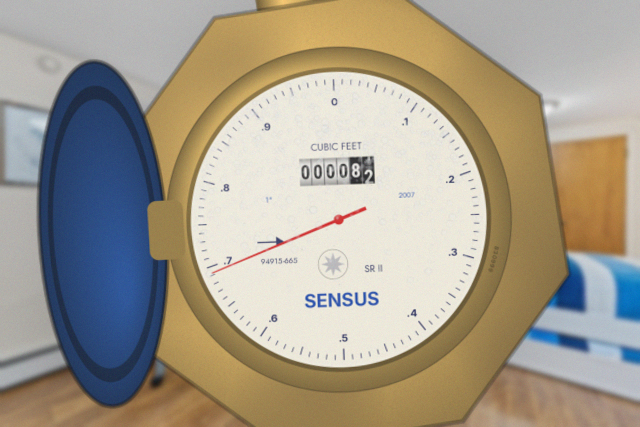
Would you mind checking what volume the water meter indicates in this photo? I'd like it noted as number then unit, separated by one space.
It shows 81.69 ft³
